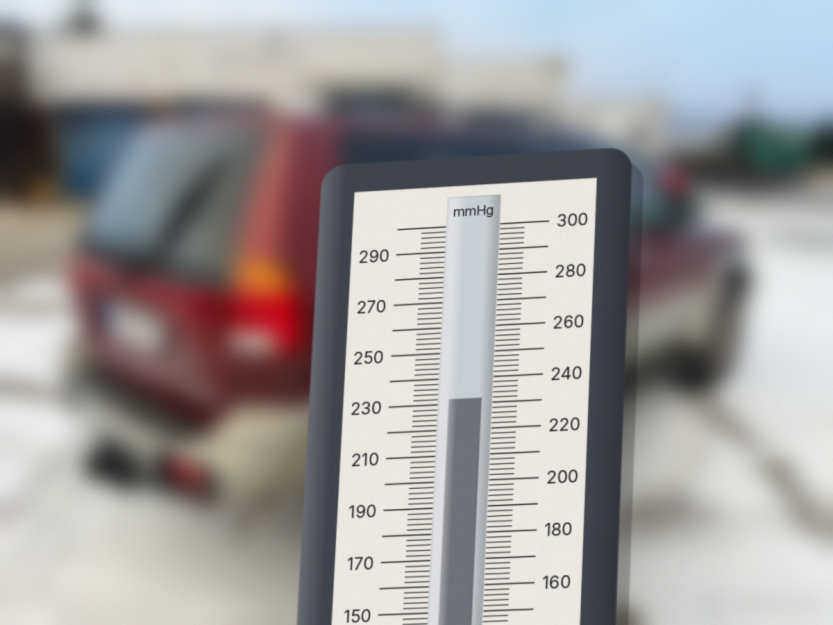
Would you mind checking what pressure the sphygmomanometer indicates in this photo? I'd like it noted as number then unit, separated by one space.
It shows 232 mmHg
